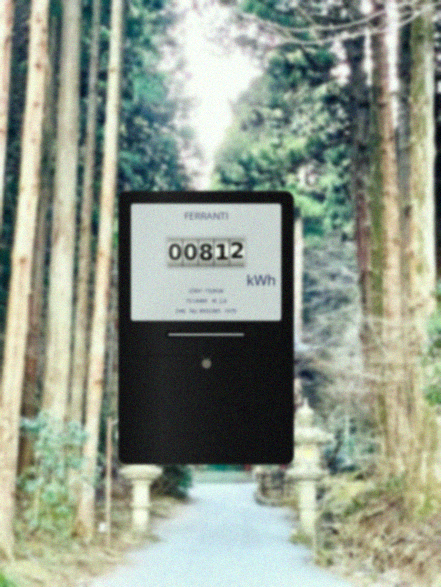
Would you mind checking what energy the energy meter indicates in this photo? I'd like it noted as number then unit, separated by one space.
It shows 812 kWh
